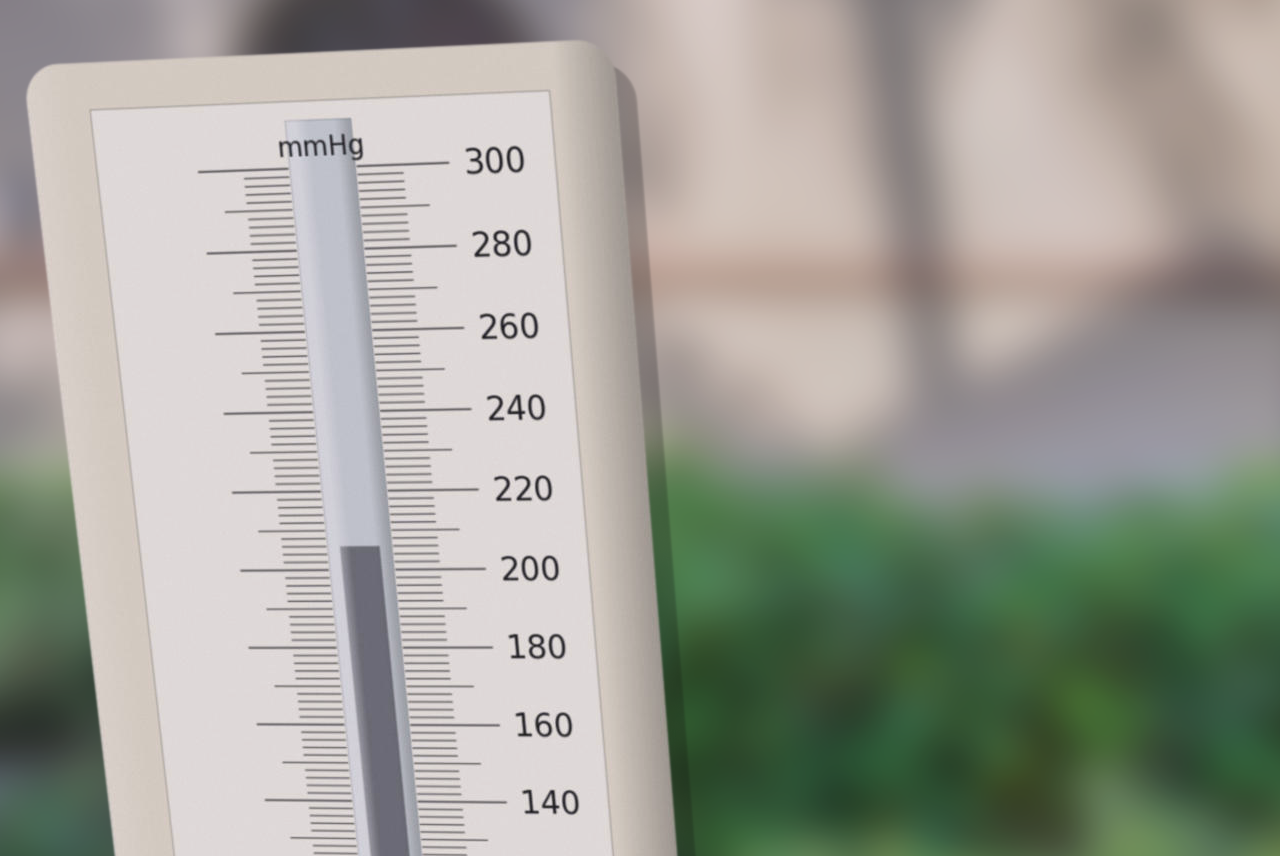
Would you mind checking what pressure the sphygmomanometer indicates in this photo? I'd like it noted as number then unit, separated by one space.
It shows 206 mmHg
